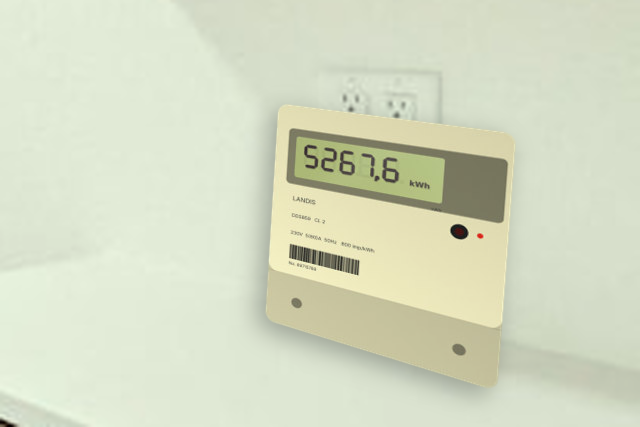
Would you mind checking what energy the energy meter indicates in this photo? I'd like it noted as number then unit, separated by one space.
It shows 5267.6 kWh
